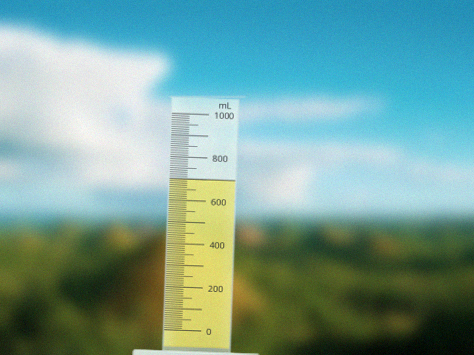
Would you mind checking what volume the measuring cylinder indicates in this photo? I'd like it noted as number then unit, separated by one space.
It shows 700 mL
